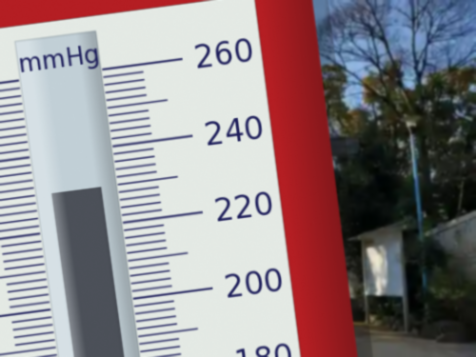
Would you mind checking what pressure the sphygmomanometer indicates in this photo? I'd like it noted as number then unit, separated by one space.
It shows 230 mmHg
